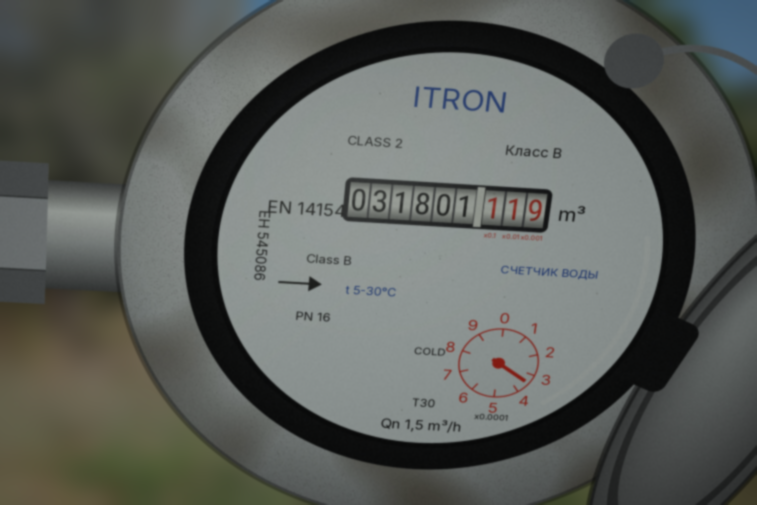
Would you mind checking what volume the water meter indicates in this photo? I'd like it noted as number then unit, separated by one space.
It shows 31801.1193 m³
